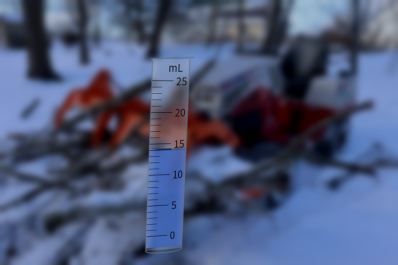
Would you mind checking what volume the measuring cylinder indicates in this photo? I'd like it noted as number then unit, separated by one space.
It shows 14 mL
